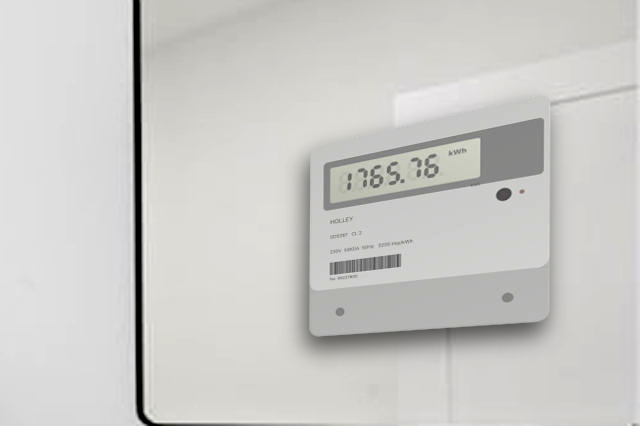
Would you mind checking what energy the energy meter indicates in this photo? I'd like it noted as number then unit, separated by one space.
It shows 1765.76 kWh
